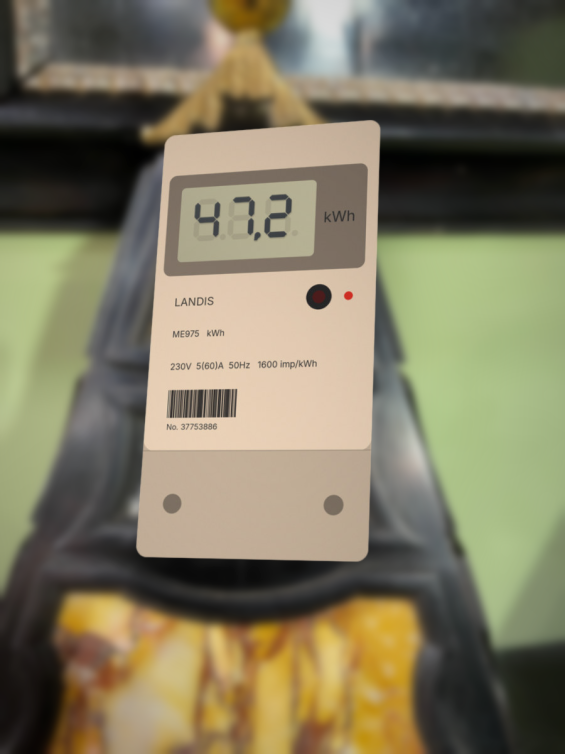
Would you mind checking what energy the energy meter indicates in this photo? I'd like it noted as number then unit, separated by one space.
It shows 47.2 kWh
